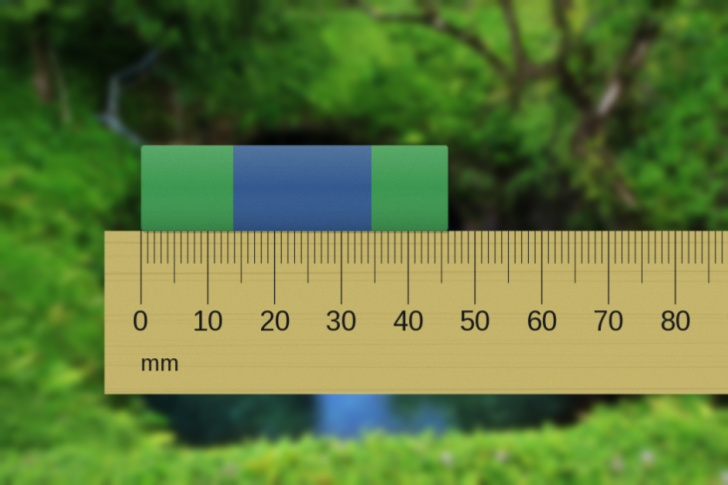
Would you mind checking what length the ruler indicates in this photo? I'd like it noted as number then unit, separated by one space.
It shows 46 mm
